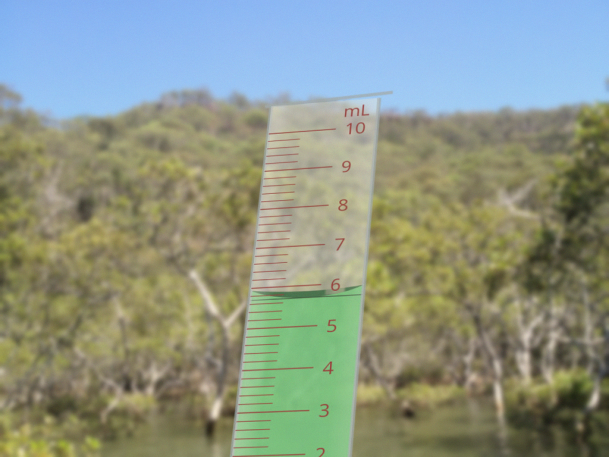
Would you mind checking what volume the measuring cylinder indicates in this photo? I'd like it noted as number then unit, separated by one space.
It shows 5.7 mL
